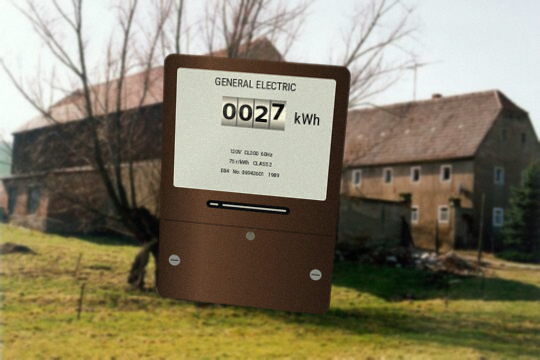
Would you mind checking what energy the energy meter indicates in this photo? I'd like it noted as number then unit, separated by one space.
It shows 27 kWh
